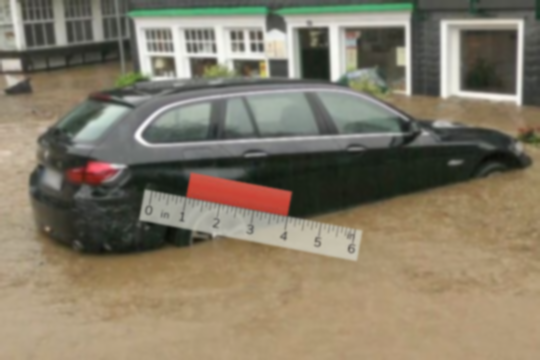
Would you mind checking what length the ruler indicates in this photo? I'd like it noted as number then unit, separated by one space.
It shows 3 in
